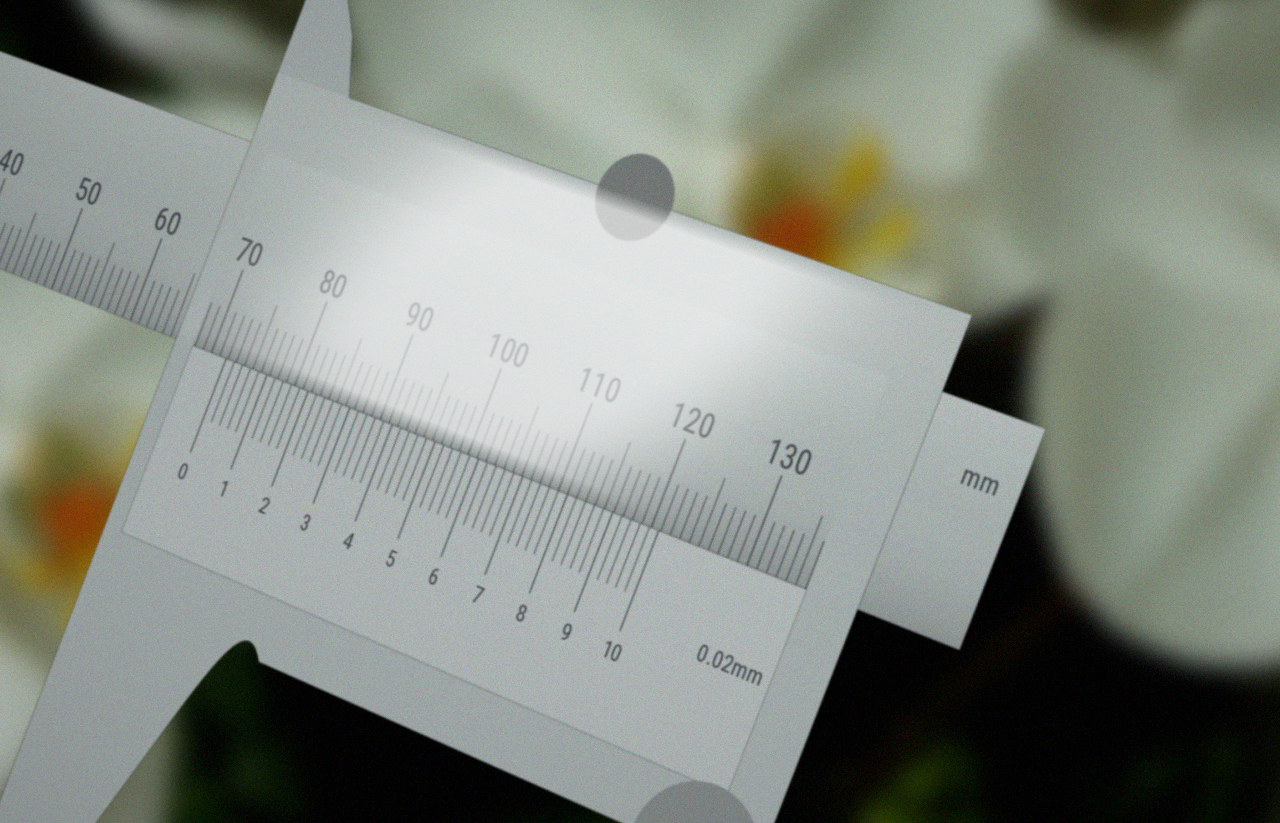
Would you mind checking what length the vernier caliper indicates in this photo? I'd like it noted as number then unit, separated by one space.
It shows 71.8 mm
